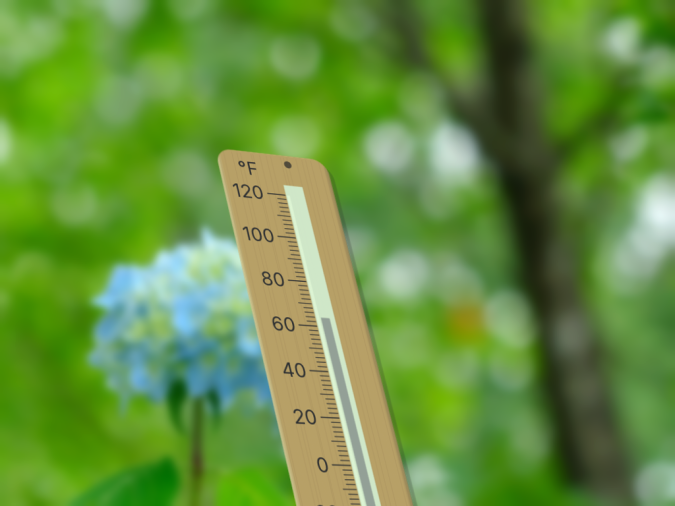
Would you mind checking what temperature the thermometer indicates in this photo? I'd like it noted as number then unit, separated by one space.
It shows 64 °F
